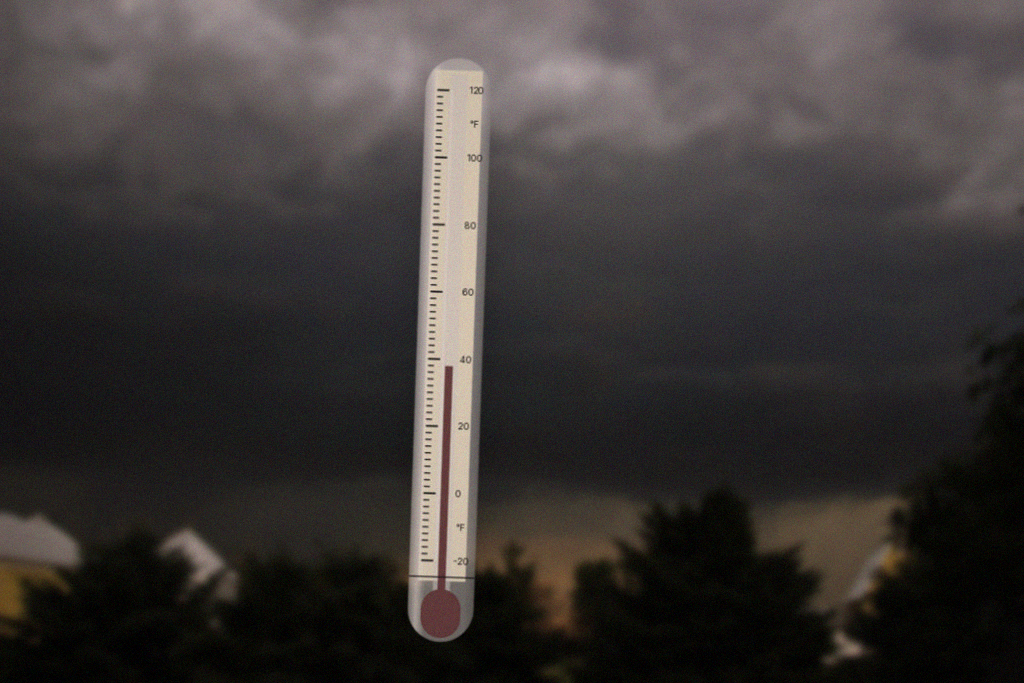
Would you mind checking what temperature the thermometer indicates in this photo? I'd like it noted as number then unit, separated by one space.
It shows 38 °F
